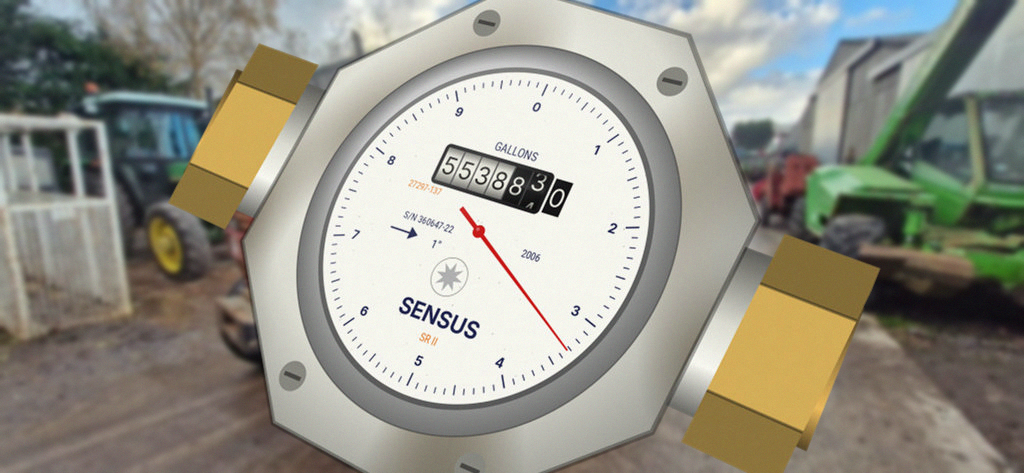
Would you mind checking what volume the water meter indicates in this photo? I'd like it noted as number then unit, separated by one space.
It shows 5538833.3 gal
